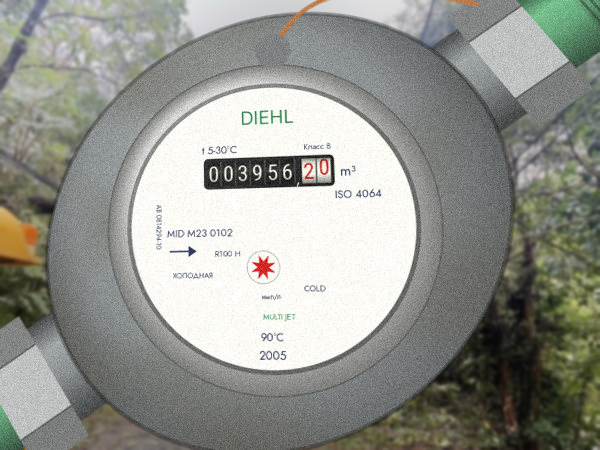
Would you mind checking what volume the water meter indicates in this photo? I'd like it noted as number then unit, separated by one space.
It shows 3956.20 m³
